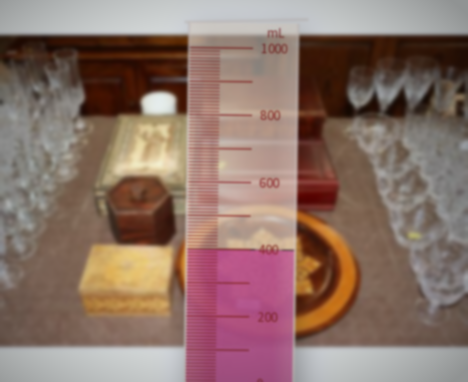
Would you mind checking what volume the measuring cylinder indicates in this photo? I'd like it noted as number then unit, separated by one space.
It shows 400 mL
